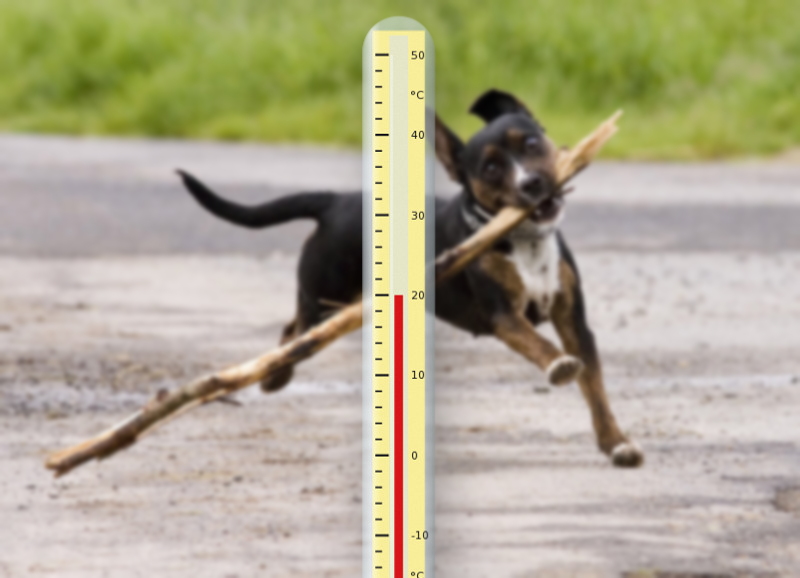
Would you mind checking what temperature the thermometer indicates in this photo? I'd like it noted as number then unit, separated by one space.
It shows 20 °C
